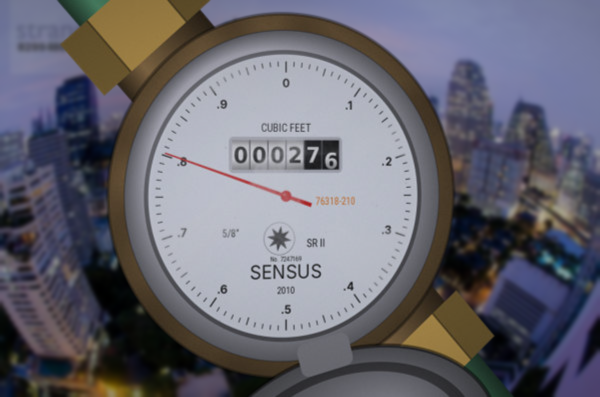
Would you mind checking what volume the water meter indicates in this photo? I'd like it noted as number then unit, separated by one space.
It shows 275.80 ft³
